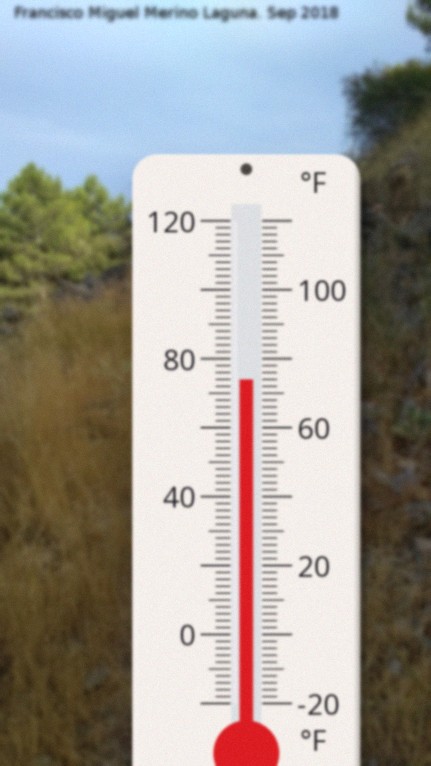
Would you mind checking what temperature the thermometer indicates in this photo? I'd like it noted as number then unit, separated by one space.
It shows 74 °F
